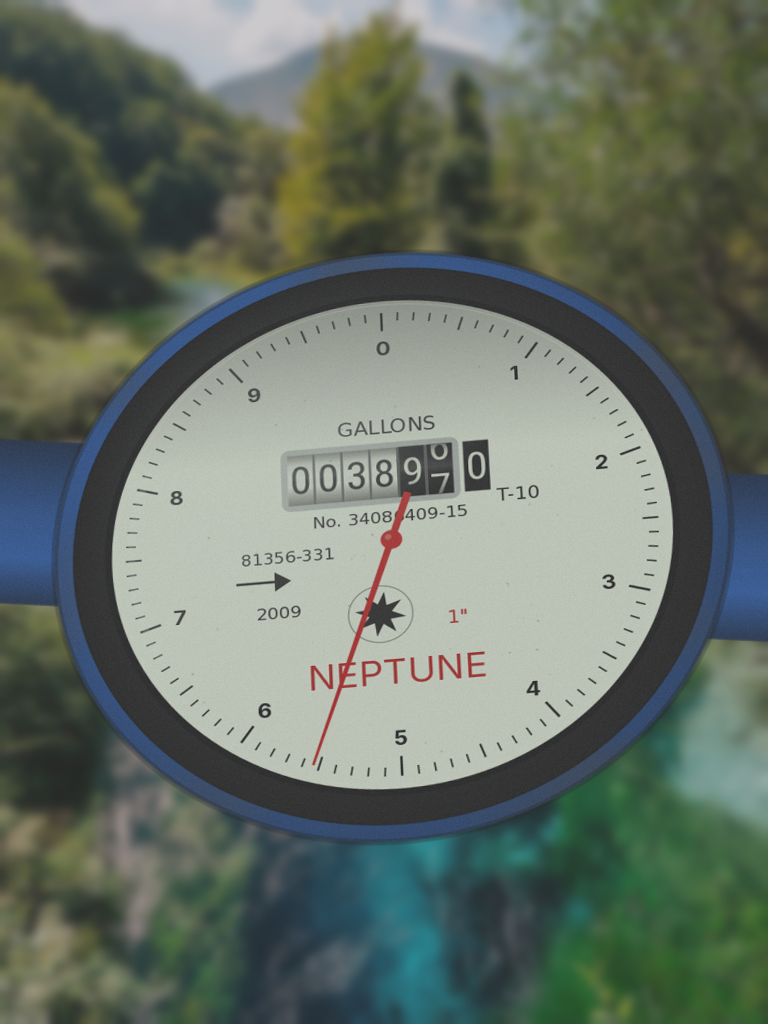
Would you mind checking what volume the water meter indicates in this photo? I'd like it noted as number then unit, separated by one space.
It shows 38965.5 gal
